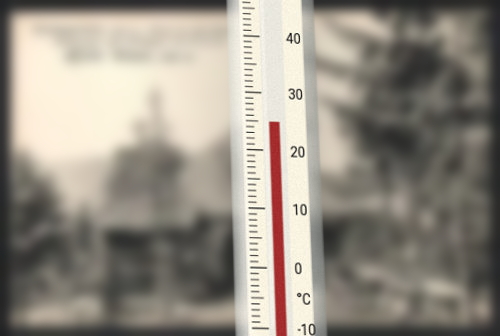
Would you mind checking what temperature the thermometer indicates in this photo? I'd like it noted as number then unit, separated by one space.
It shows 25 °C
